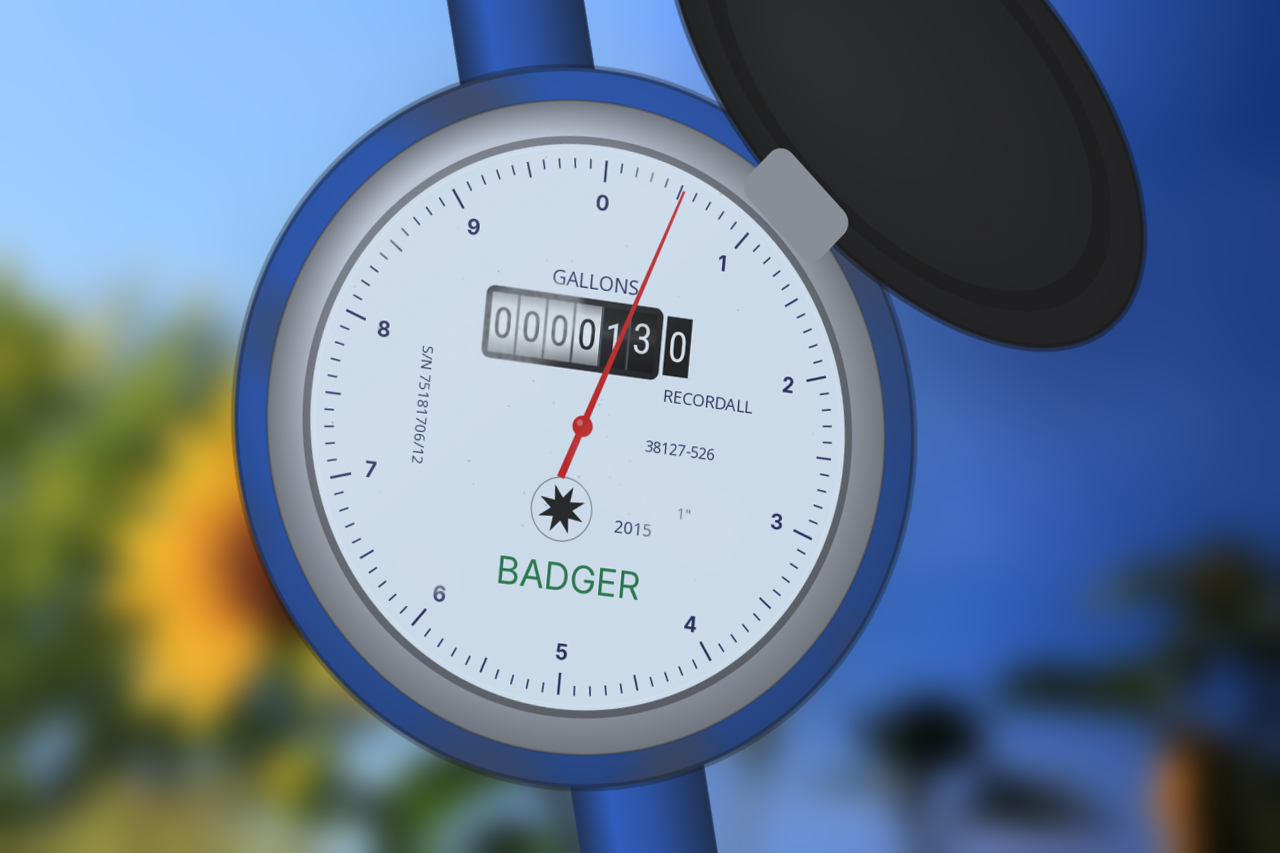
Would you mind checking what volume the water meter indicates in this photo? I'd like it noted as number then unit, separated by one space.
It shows 130.5 gal
